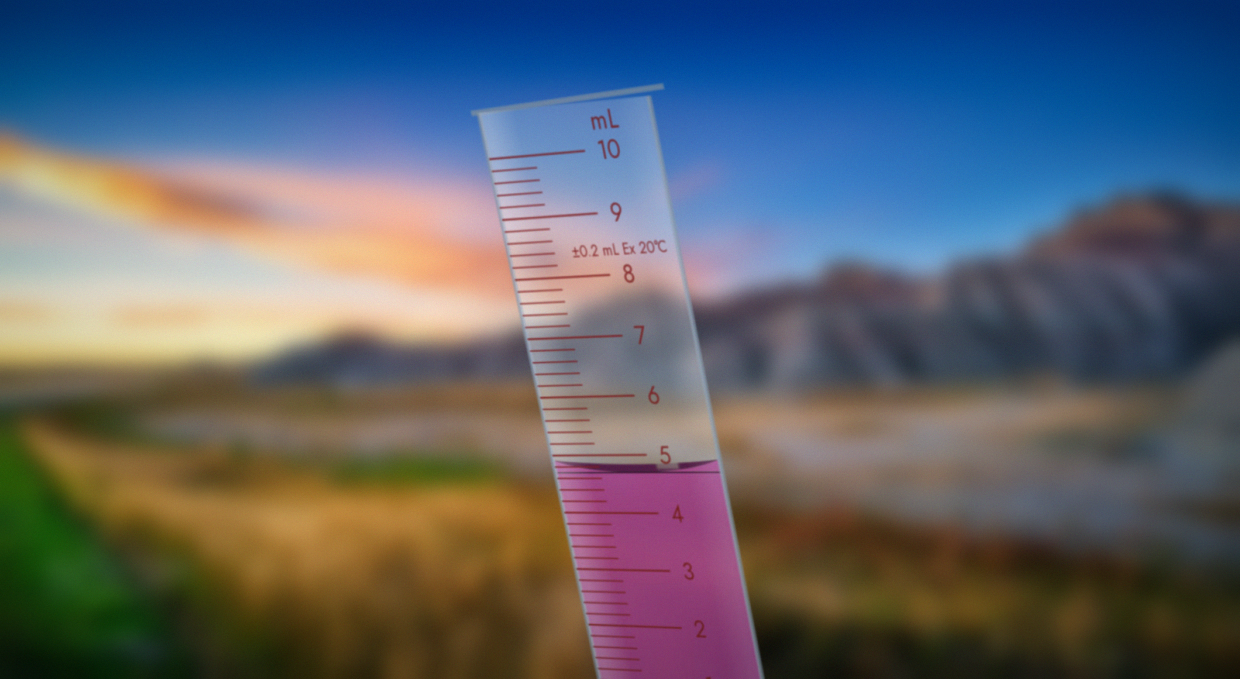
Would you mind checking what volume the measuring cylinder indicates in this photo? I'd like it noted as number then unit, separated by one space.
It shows 4.7 mL
